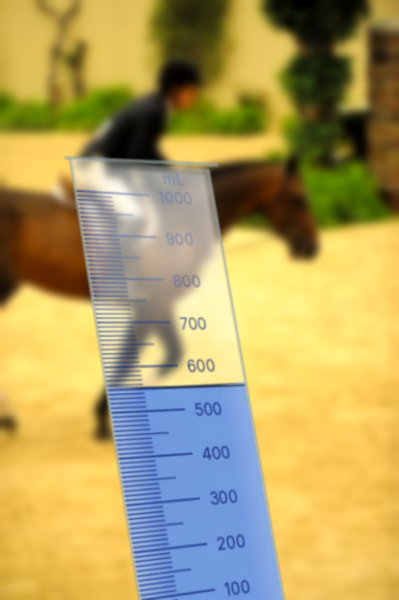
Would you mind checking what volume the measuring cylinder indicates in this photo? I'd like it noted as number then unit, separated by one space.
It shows 550 mL
